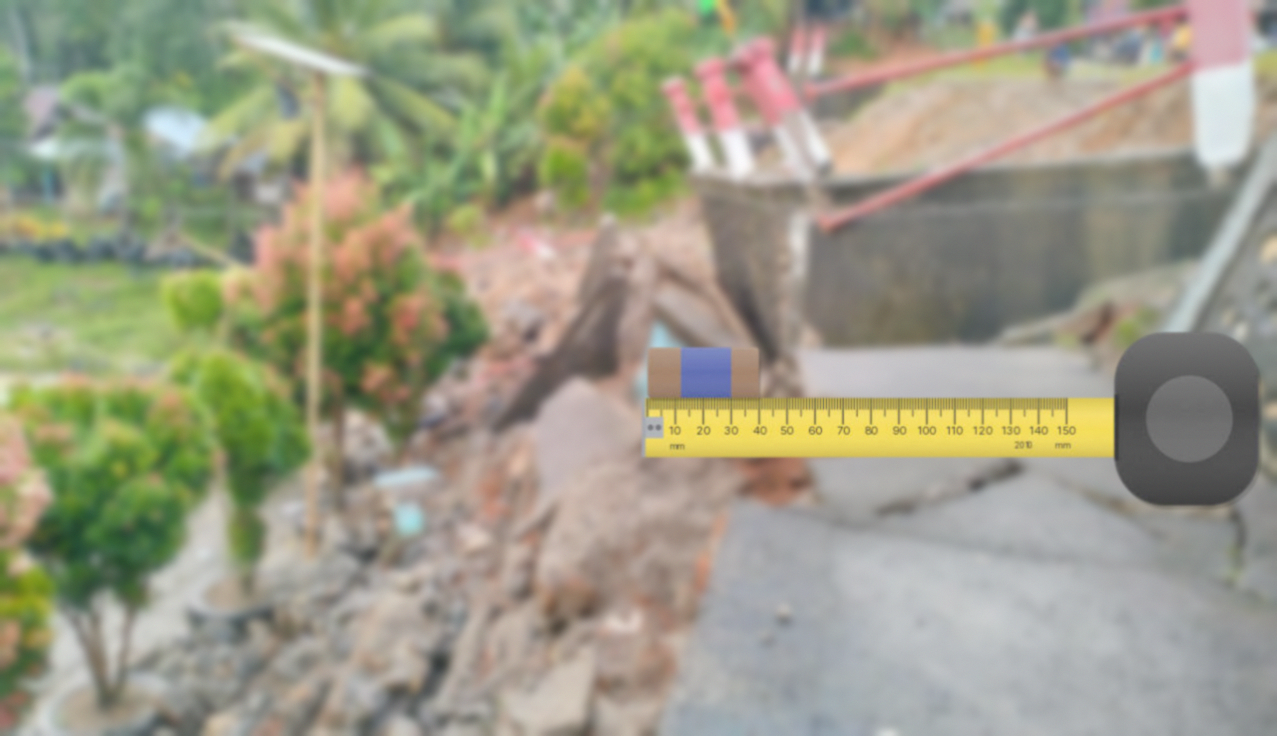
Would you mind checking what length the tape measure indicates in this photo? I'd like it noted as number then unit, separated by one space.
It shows 40 mm
